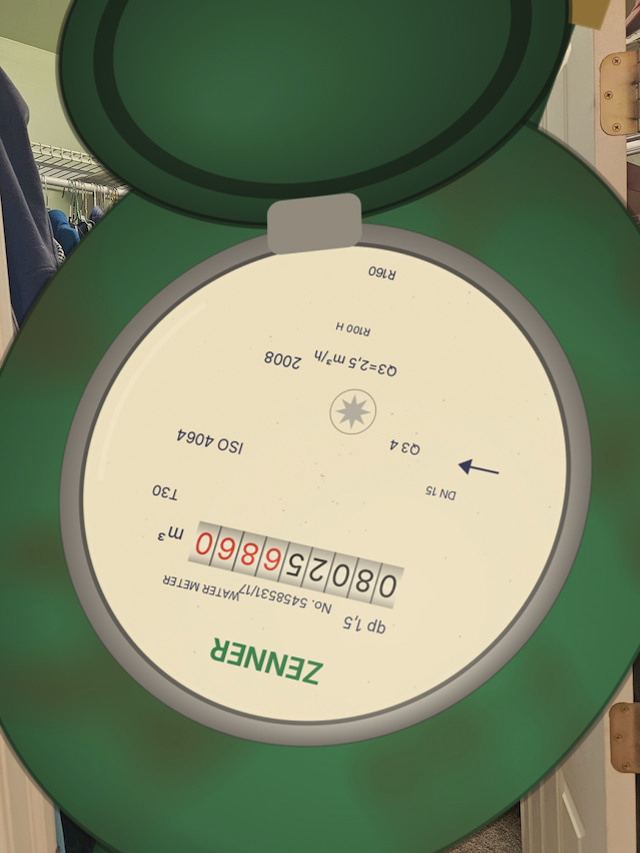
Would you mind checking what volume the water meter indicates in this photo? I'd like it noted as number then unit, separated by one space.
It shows 8025.6860 m³
